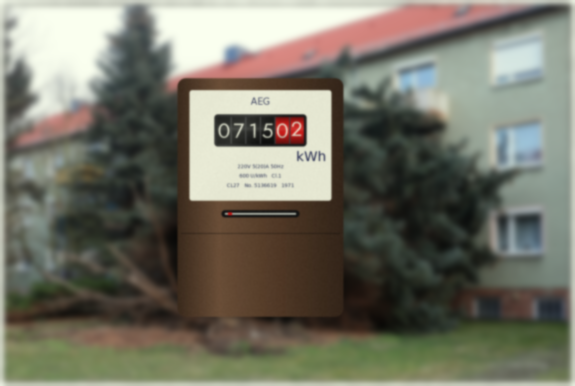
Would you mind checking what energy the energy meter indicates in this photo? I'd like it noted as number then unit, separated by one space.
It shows 715.02 kWh
